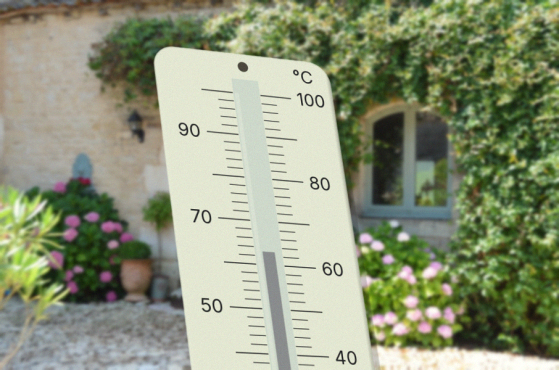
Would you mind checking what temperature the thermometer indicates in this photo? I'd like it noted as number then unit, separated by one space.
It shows 63 °C
